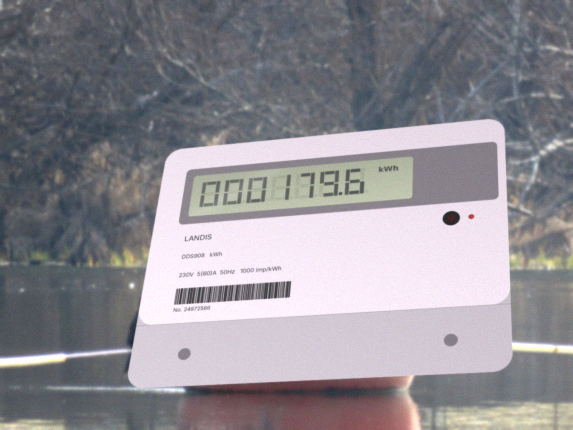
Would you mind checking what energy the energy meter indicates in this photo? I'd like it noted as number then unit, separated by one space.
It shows 179.6 kWh
